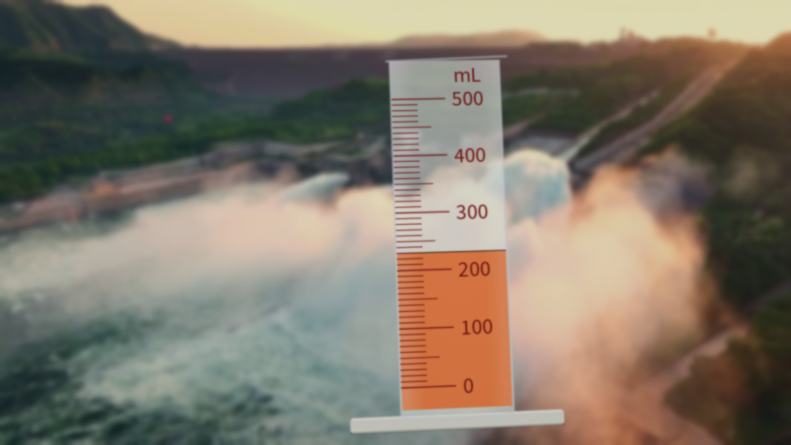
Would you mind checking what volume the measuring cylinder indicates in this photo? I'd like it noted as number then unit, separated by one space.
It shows 230 mL
